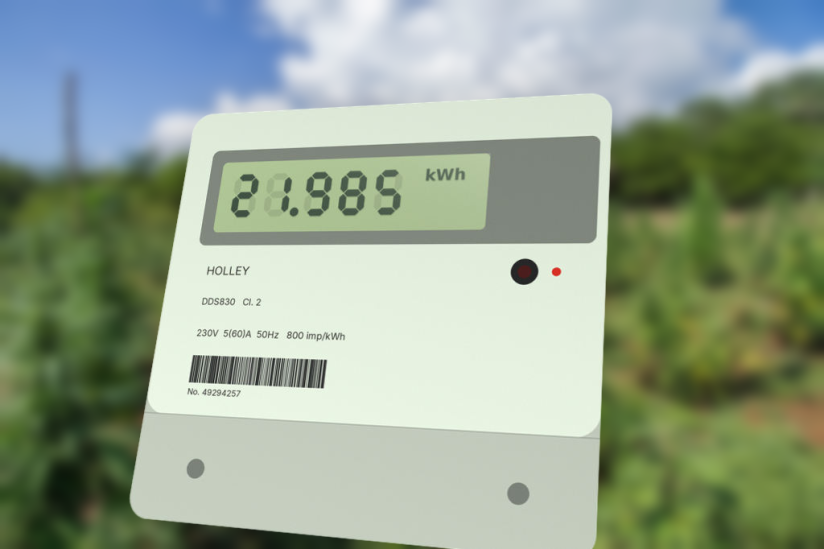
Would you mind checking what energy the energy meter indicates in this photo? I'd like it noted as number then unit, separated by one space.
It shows 21.985 kWh
